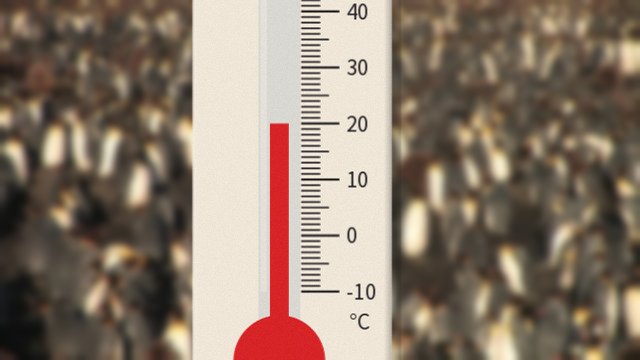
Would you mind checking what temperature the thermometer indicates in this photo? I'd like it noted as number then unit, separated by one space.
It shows 20 °C
